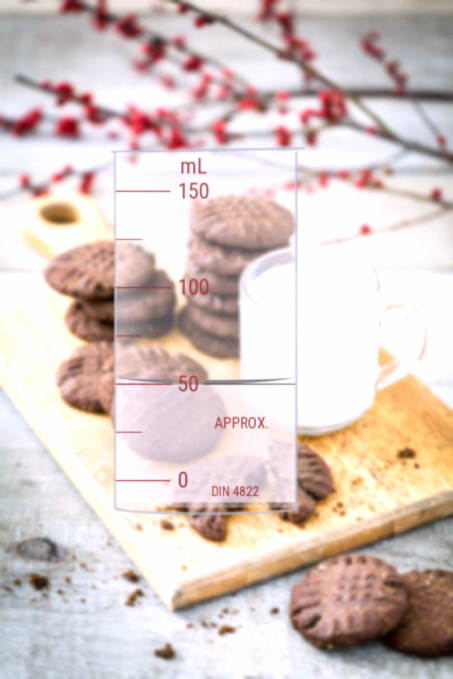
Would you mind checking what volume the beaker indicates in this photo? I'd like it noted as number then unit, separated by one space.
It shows 50 mL
